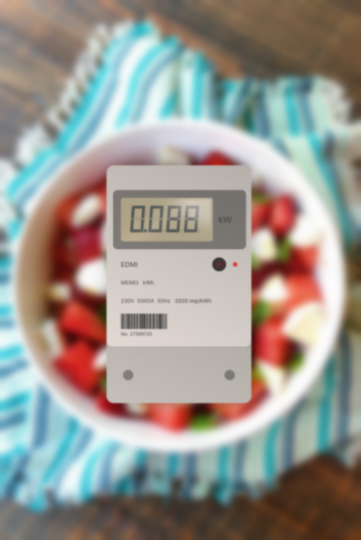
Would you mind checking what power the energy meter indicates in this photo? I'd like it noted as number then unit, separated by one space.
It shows 0.088 kW
